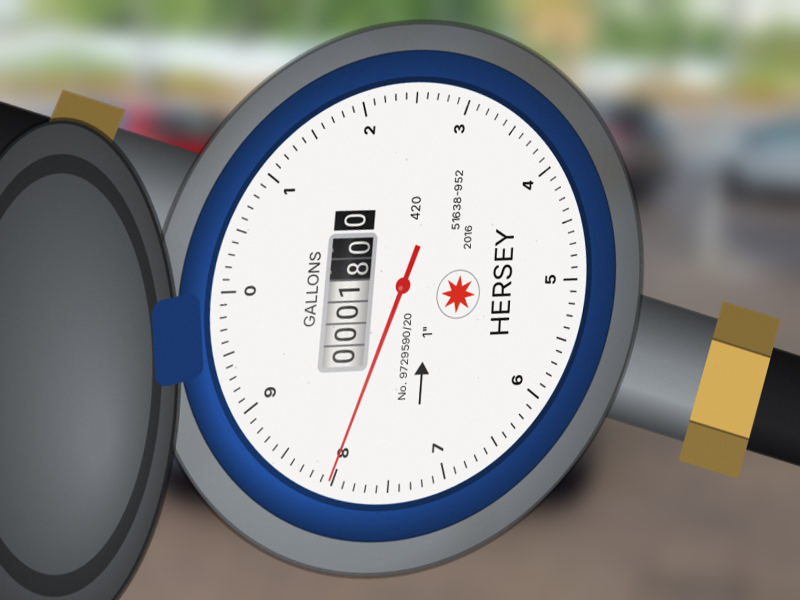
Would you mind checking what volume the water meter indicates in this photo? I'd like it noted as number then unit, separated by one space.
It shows 1798.0 gal
